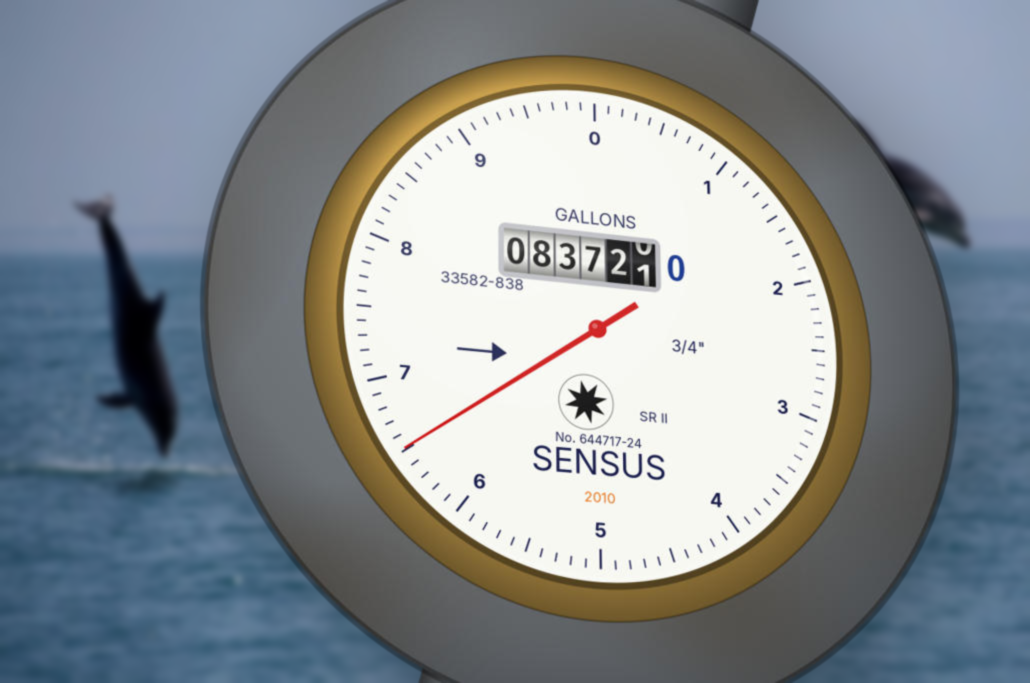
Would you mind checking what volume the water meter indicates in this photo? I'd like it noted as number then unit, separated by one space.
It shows 837206.5 gal
